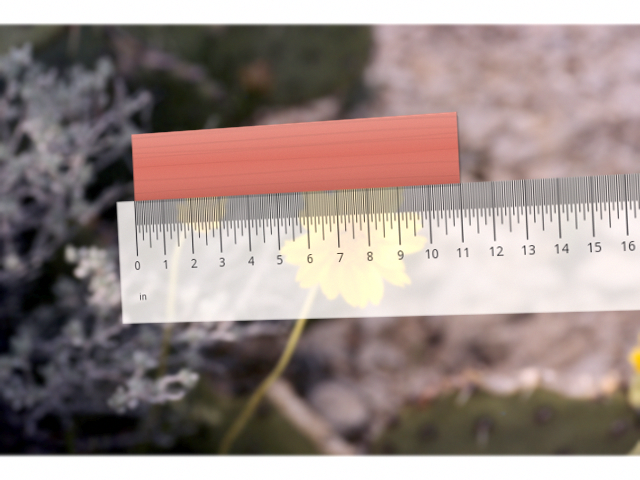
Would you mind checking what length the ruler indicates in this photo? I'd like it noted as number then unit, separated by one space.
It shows 11 in
